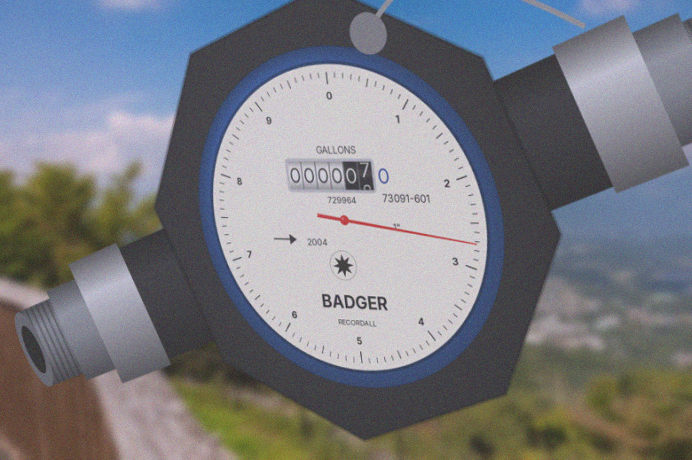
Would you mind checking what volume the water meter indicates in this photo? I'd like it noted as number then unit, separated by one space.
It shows 72.7 gal
